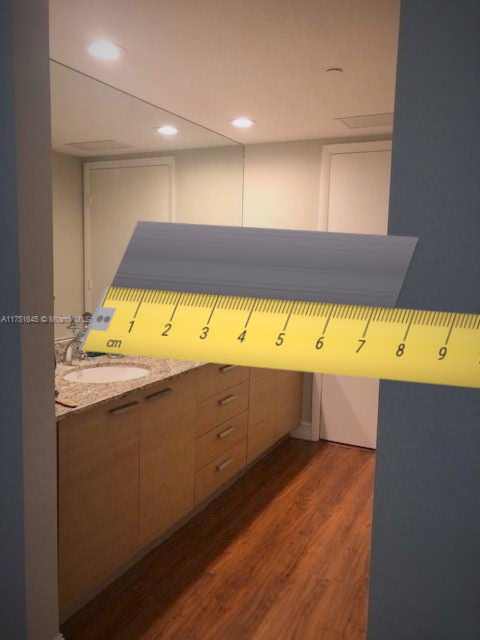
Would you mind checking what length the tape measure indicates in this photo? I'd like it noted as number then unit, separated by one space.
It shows 7.5 cm
